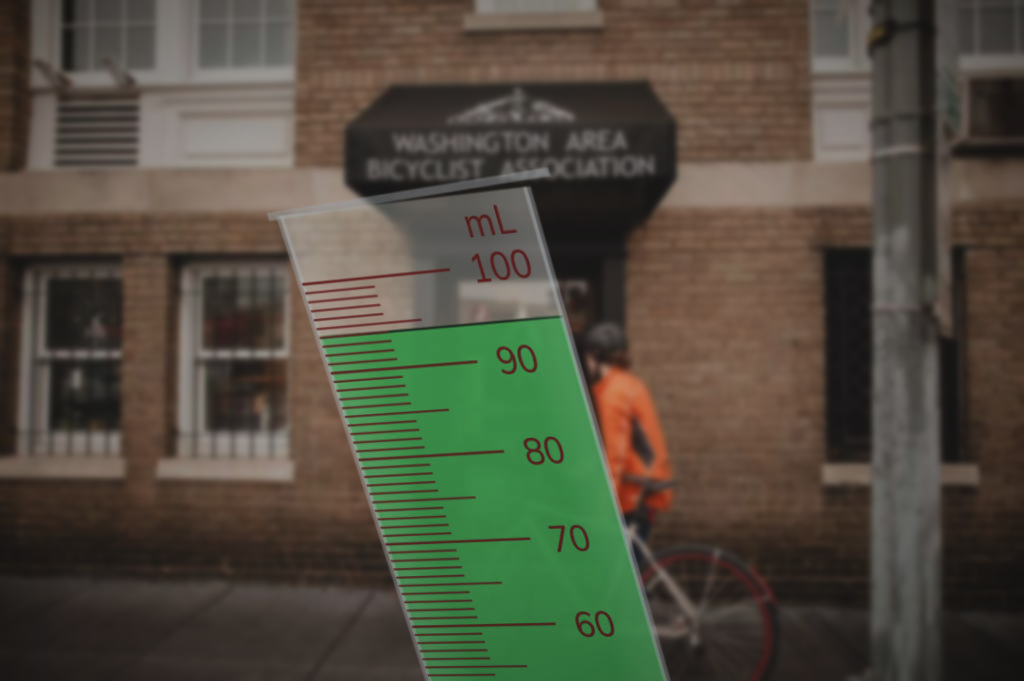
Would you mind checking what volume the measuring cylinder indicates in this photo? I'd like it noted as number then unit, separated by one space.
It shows 94 mL
